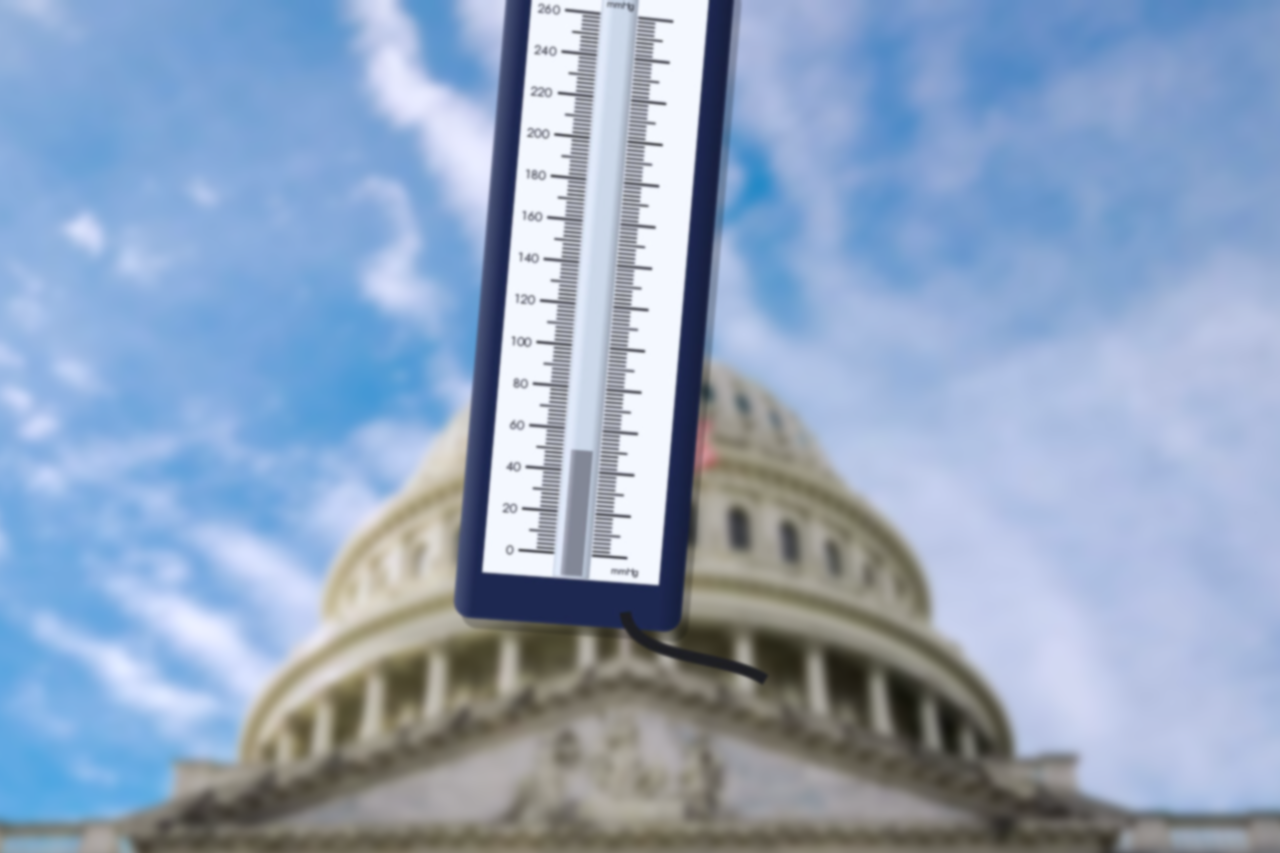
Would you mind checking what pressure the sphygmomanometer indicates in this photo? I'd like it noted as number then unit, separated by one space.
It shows 50 mmHg
